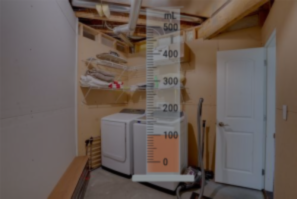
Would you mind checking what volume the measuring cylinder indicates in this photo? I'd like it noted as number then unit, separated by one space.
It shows 100 mL
